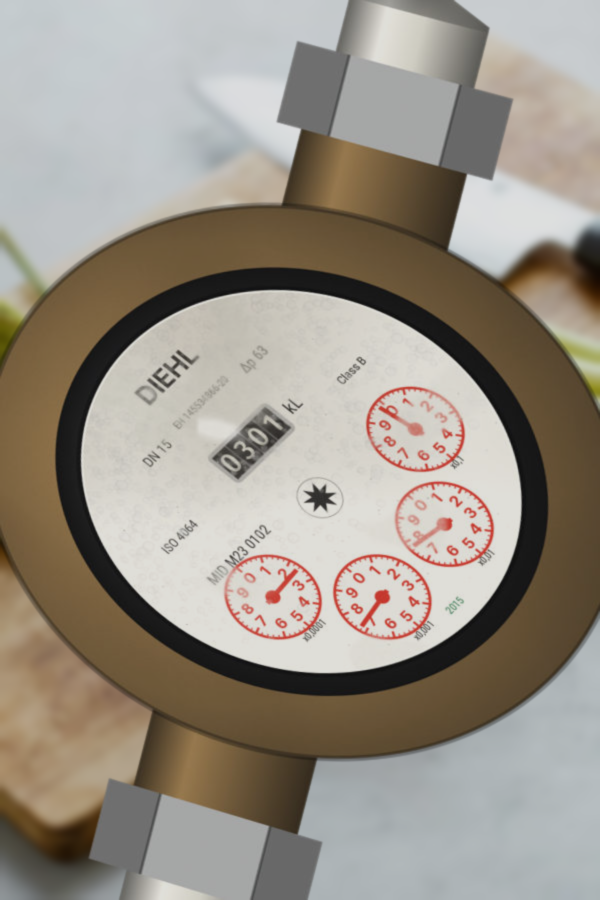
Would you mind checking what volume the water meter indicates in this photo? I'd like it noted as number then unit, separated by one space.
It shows 300.9772 kL
